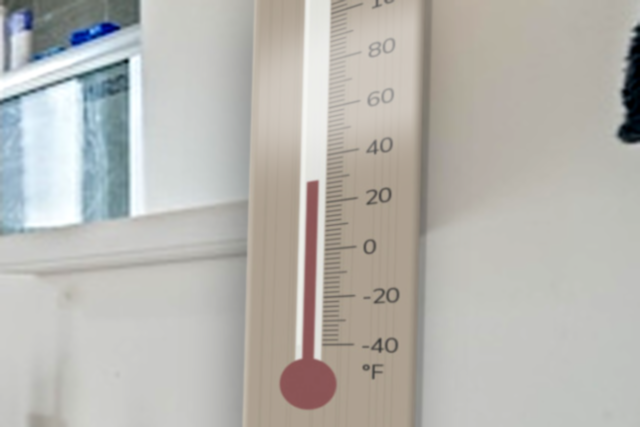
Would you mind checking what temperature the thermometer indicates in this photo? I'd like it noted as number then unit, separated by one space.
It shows 30 °F
